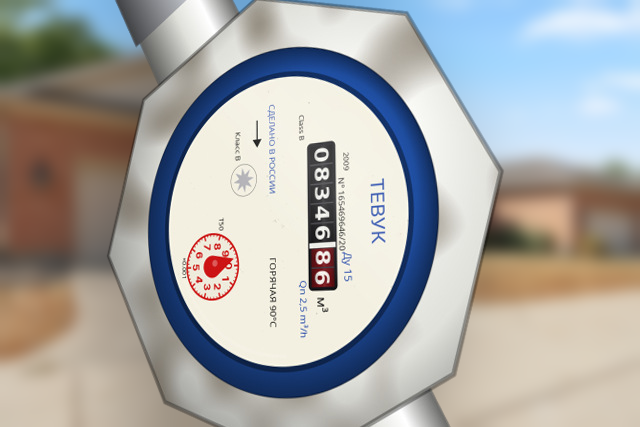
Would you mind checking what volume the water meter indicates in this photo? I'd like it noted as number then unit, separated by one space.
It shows 8346.859 m³
